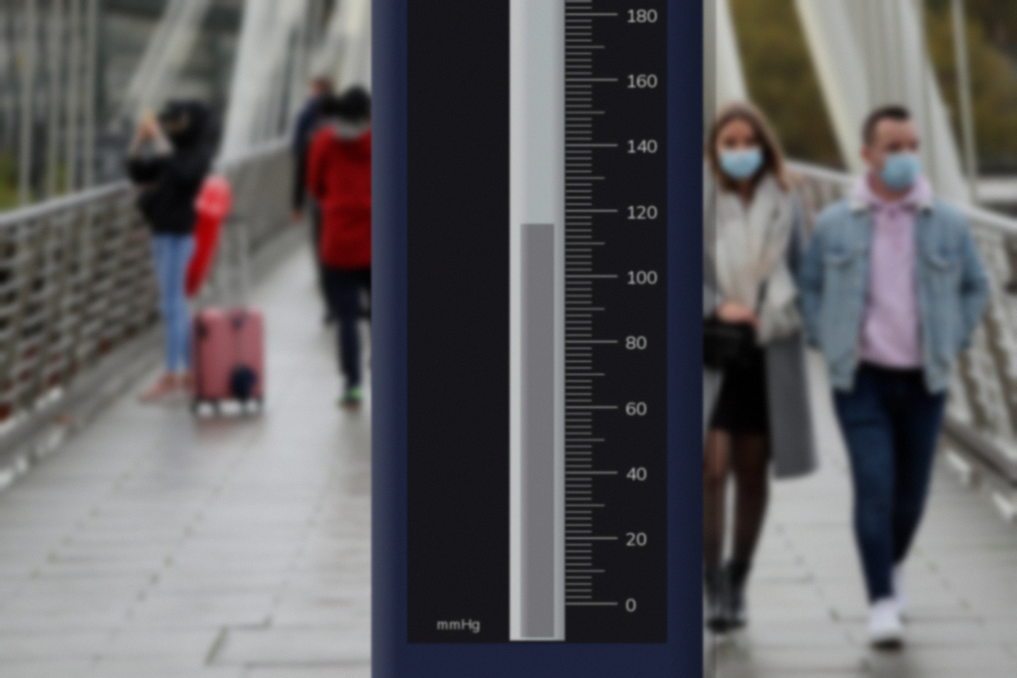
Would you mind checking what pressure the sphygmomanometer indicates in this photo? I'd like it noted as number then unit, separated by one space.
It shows 116 mmHg
